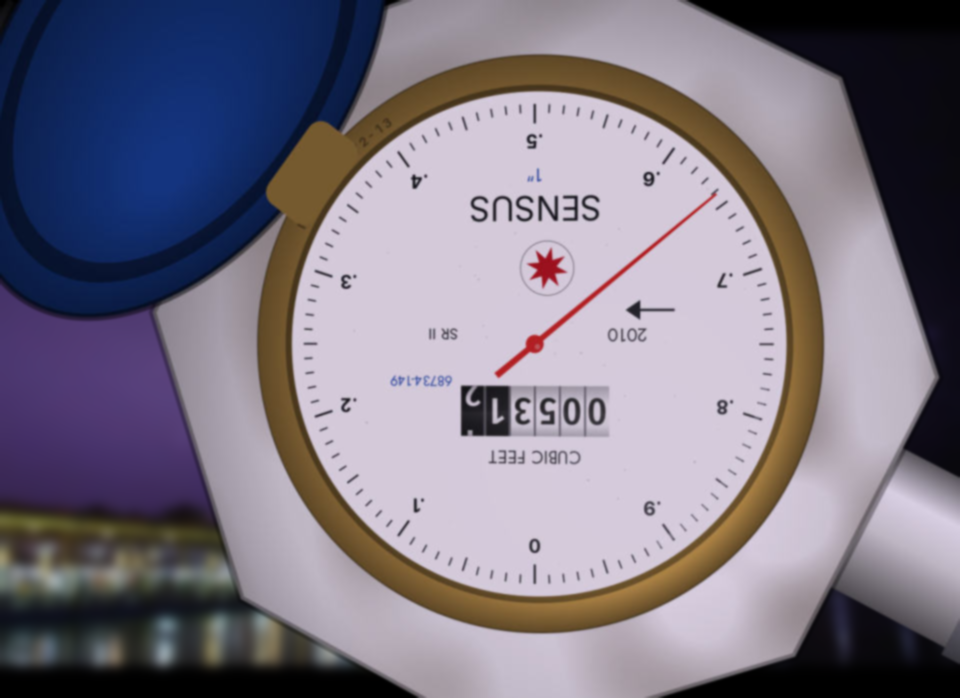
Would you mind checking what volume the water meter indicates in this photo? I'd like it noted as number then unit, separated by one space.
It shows 5311.64 ft³
